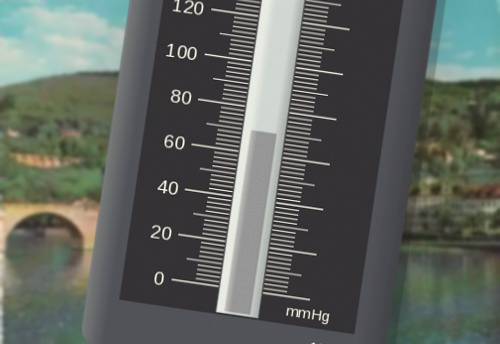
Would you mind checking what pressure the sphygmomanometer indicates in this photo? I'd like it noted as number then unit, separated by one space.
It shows 70 mmHg
